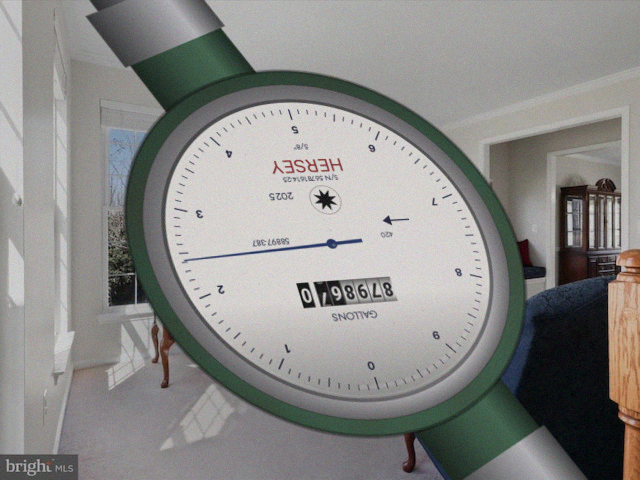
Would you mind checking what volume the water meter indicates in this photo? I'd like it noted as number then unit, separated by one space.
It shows 8798672.4 gal
